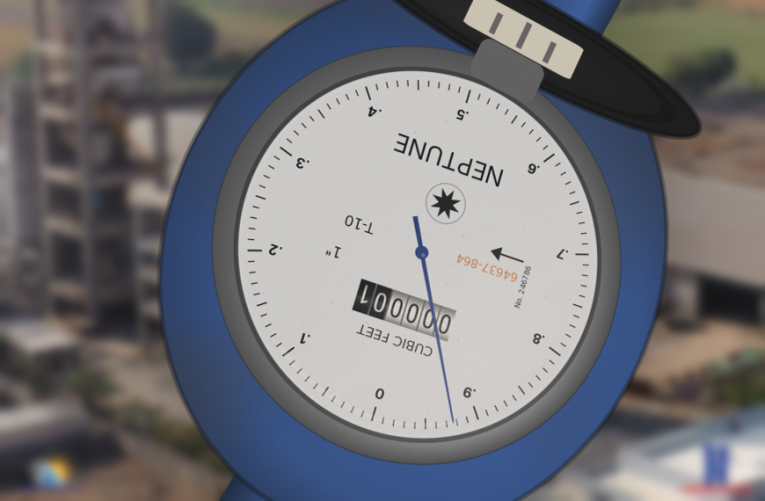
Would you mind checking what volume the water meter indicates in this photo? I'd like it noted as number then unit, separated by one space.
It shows 0.92 ft³
